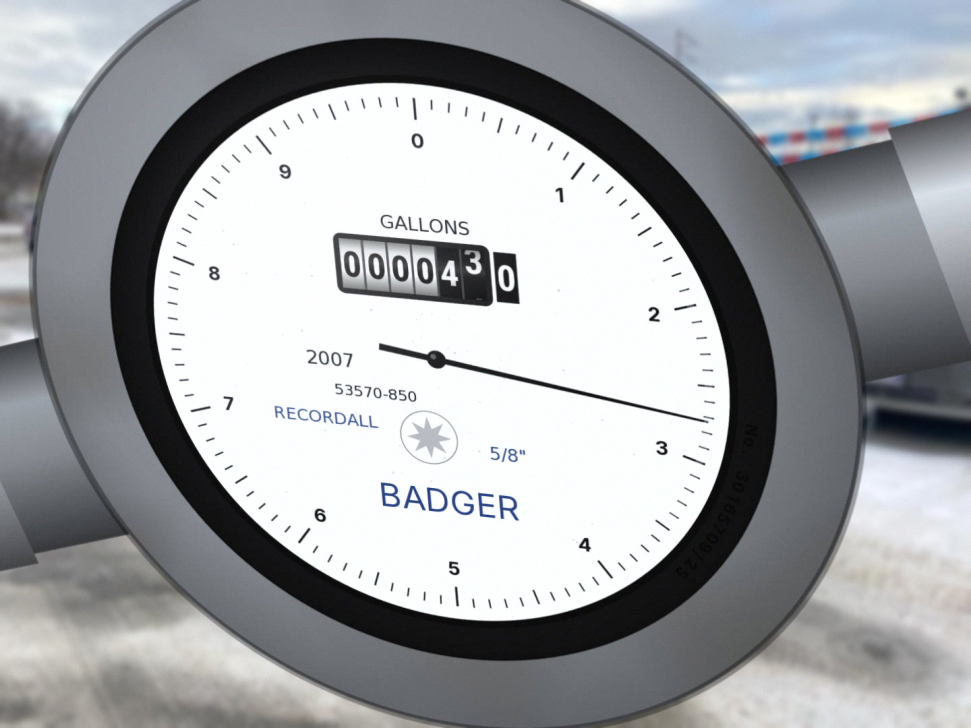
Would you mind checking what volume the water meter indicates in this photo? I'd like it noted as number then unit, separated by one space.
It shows 432.7 gal
